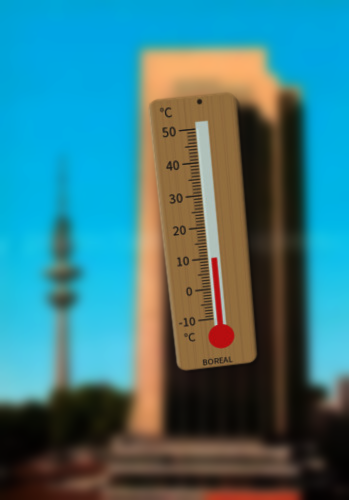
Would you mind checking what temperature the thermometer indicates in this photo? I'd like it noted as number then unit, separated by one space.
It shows 10 °C
